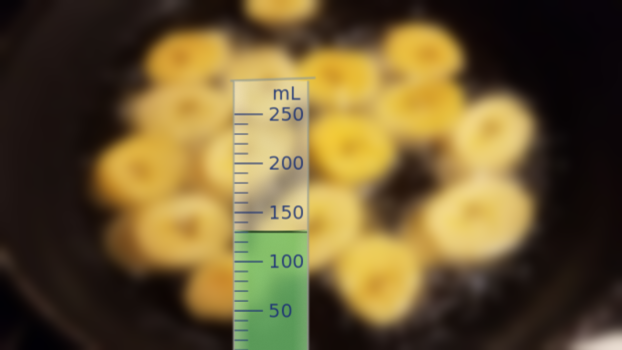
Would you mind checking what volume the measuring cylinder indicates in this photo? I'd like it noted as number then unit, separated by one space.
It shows 130 mL
